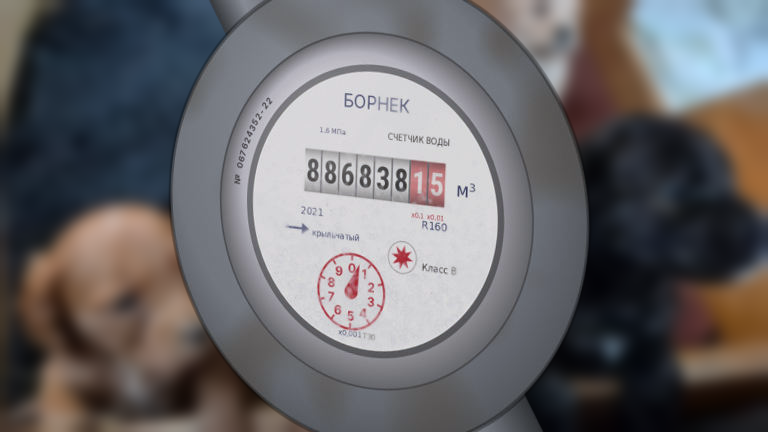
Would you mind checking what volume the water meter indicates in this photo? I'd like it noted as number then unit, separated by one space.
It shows 886838.150 m³
